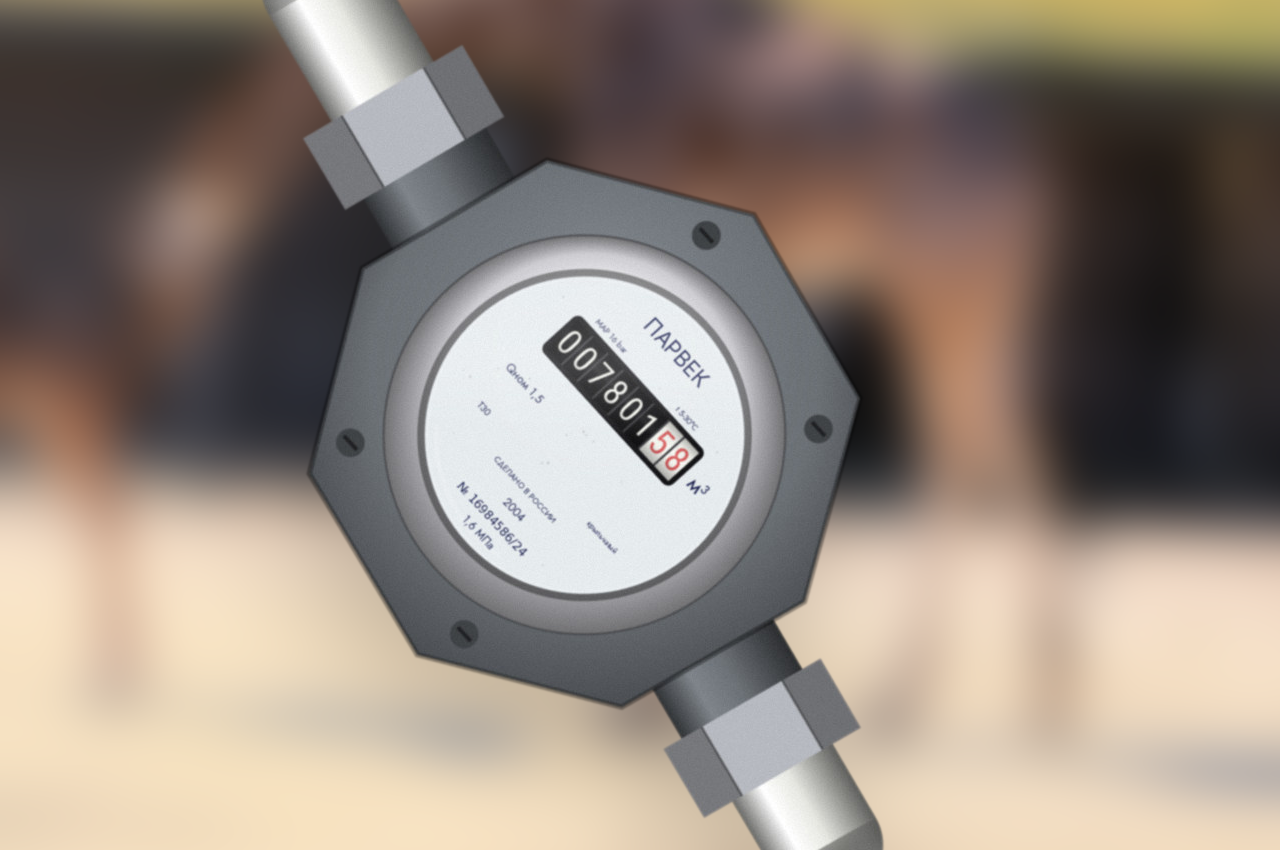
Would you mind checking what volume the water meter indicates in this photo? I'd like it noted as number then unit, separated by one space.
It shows 7801.58 m³
